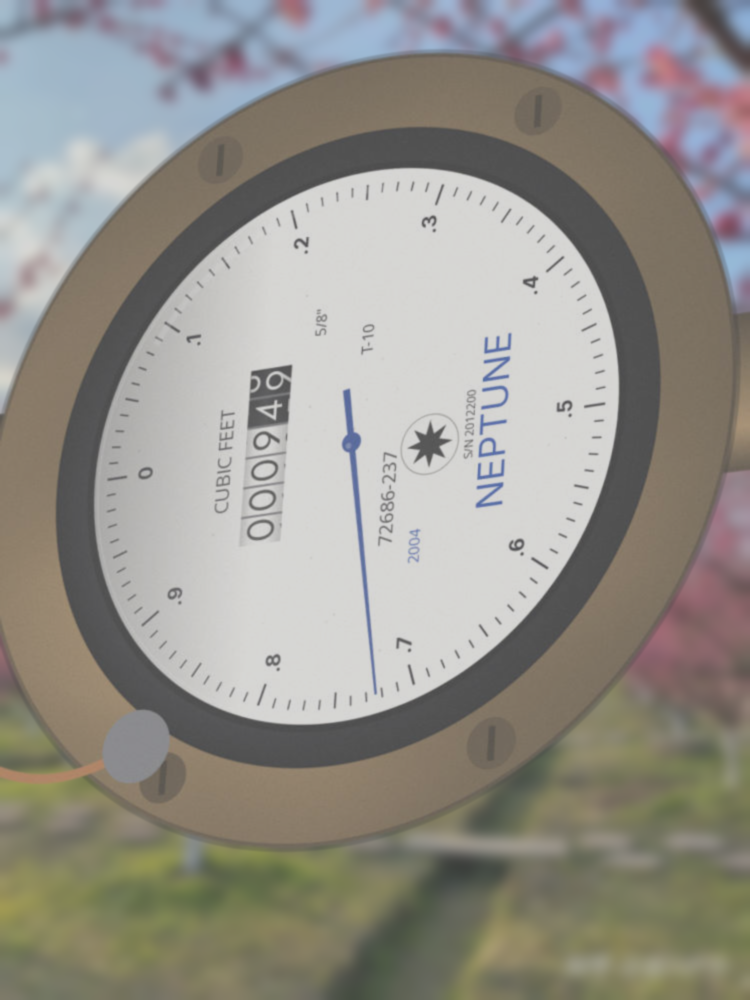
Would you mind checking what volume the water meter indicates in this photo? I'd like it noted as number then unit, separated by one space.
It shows 948.72 ft³
